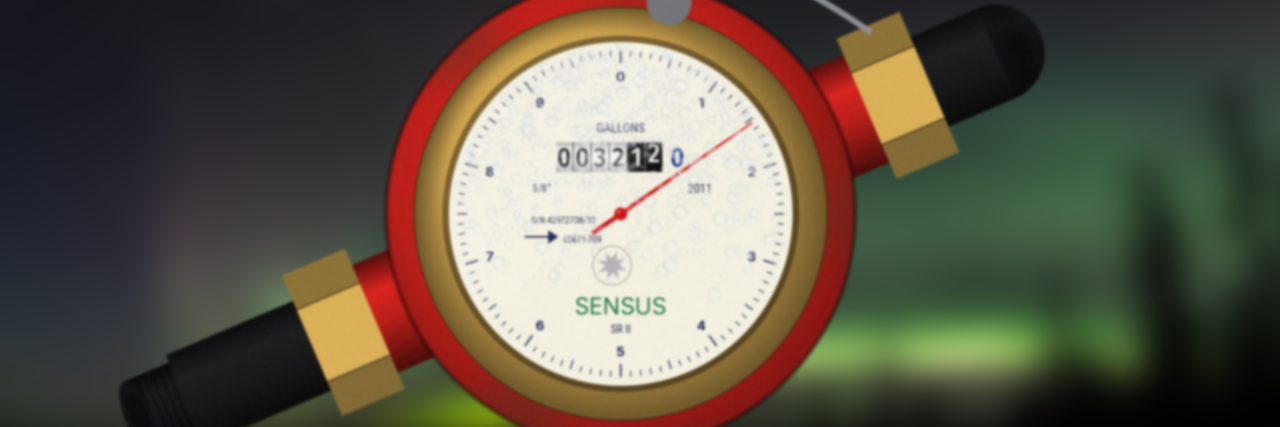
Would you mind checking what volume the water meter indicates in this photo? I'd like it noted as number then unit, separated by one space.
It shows 32121.5 gal
